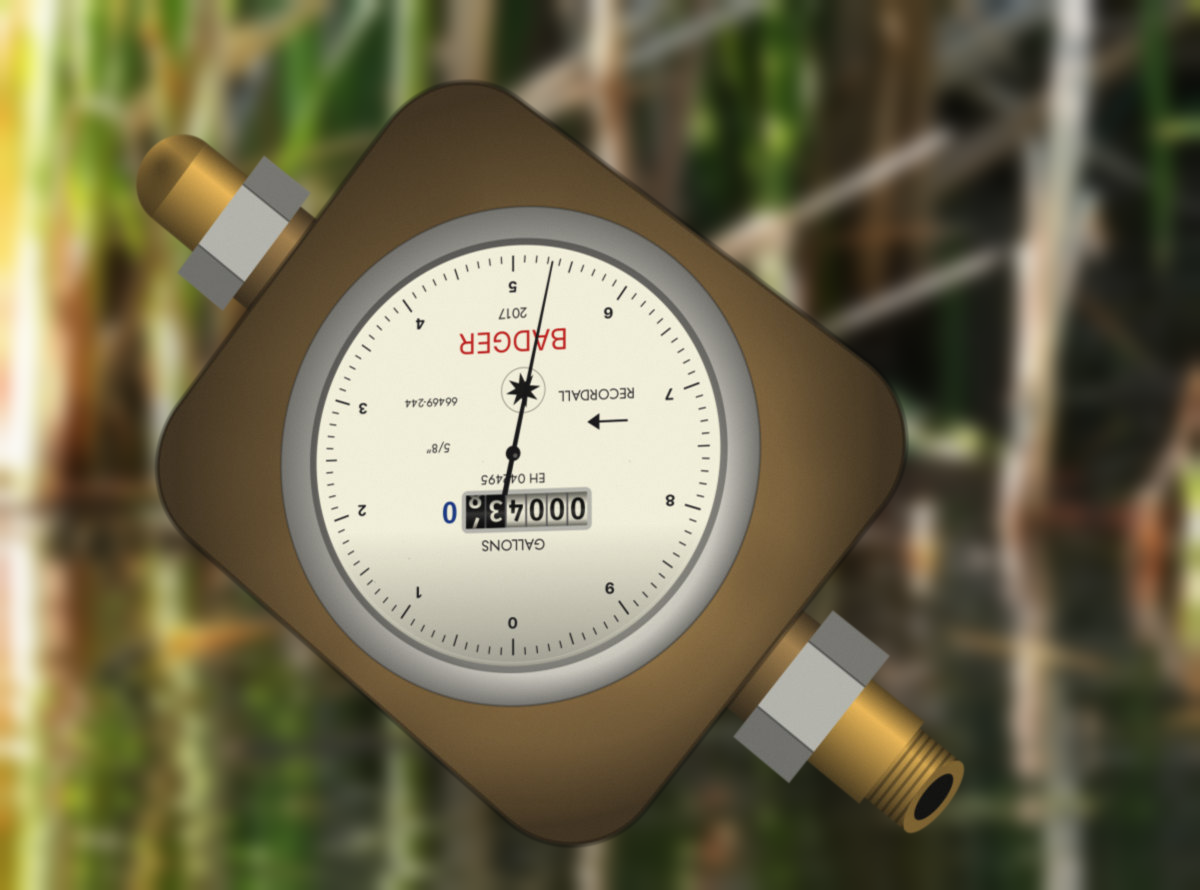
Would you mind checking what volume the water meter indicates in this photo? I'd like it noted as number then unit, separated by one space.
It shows 4375.3 gal
